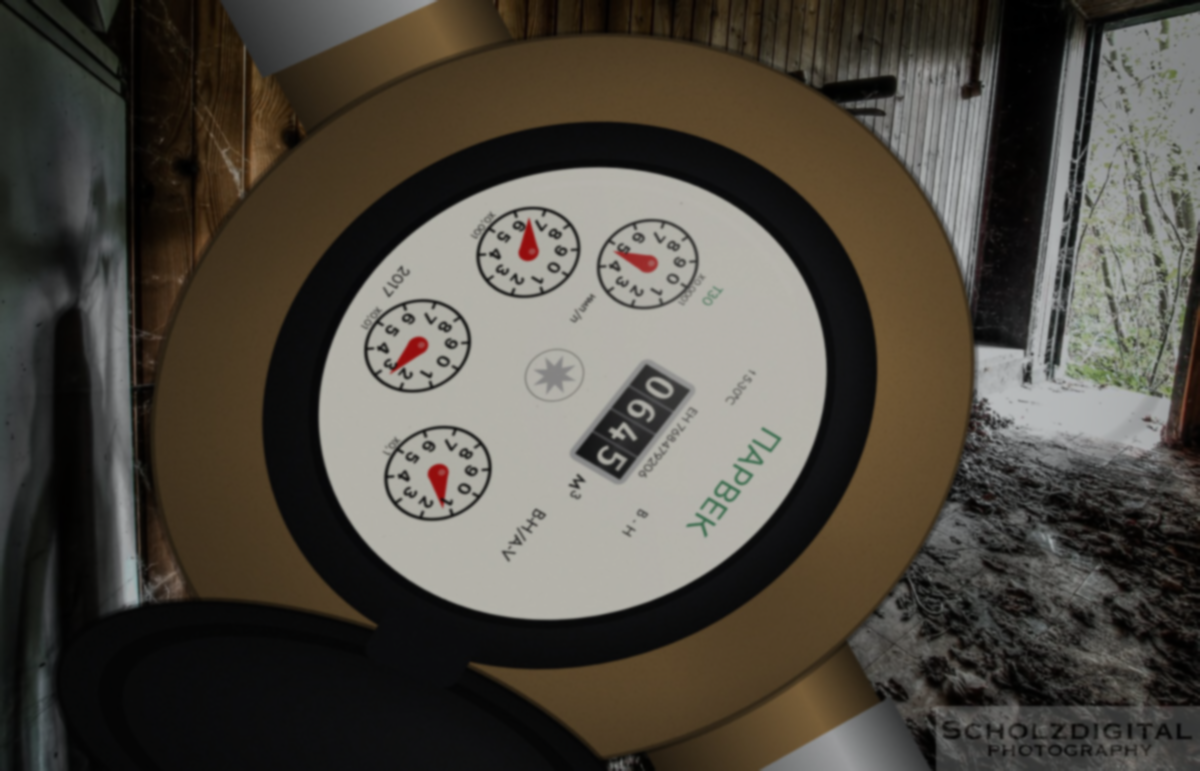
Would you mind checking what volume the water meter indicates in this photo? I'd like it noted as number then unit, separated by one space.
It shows 645.1264 m³
